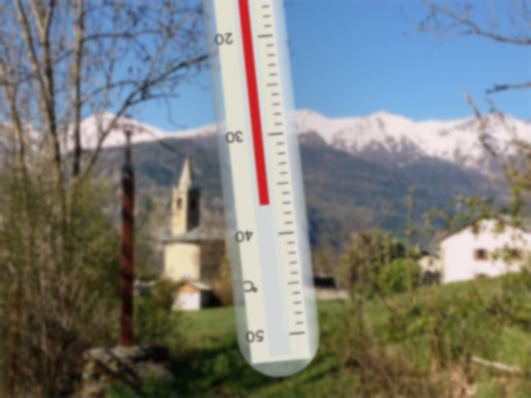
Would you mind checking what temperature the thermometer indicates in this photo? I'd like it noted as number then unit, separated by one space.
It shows 37 °C
